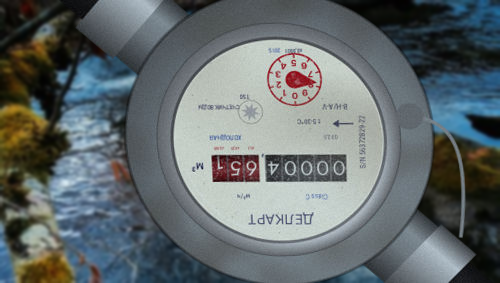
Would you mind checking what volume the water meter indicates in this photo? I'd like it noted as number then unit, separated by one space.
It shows 4.6507 m³
